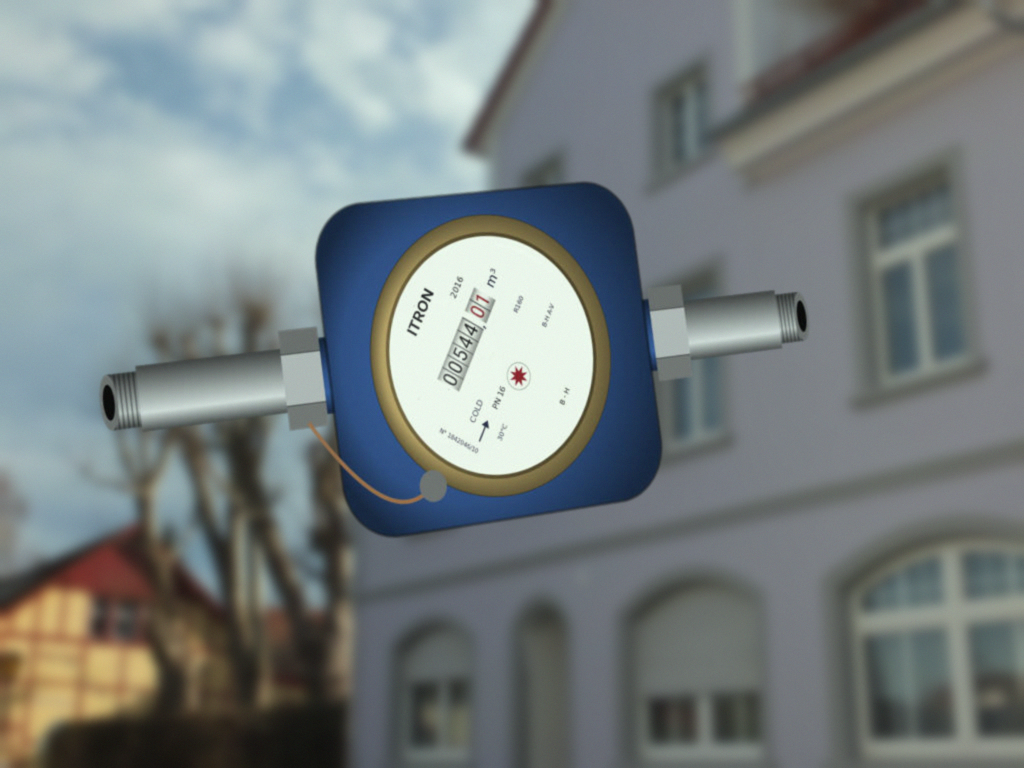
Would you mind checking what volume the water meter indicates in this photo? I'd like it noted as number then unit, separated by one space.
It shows 544.01 m³
